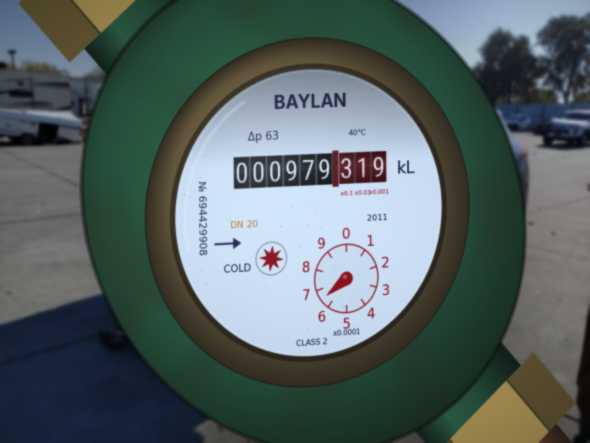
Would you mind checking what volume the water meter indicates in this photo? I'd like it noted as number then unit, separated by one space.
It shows 979.3196 kL
